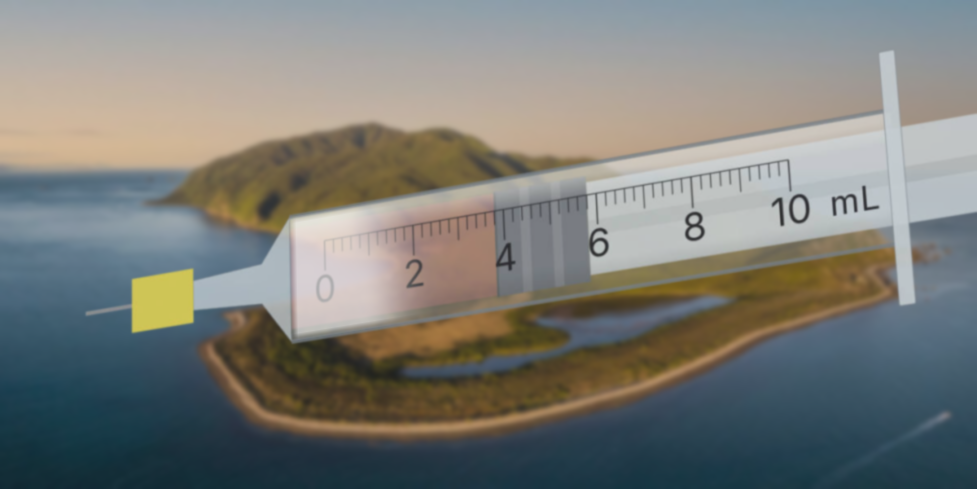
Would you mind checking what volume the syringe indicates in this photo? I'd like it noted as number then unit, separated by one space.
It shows 3.8 mL
